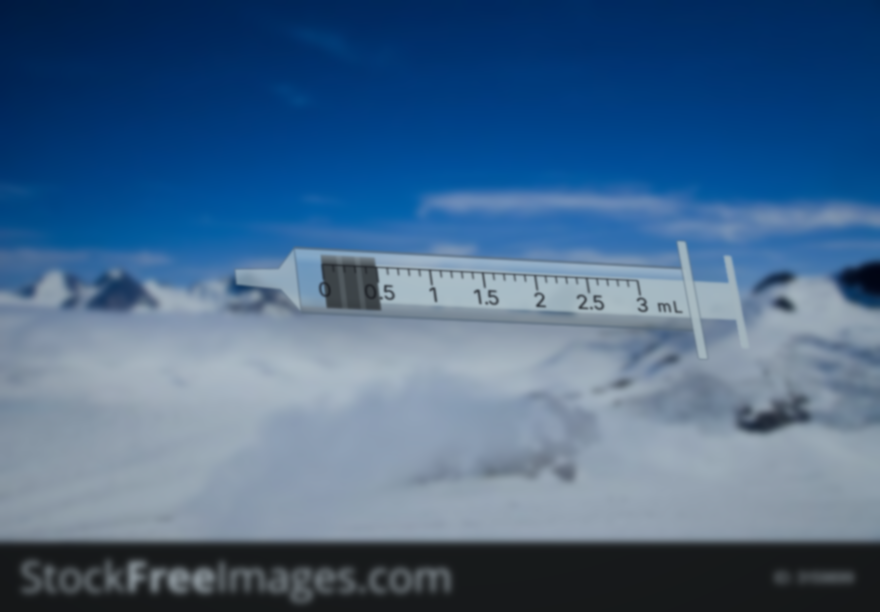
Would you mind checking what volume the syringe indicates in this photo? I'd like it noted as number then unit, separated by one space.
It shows 0 mL
